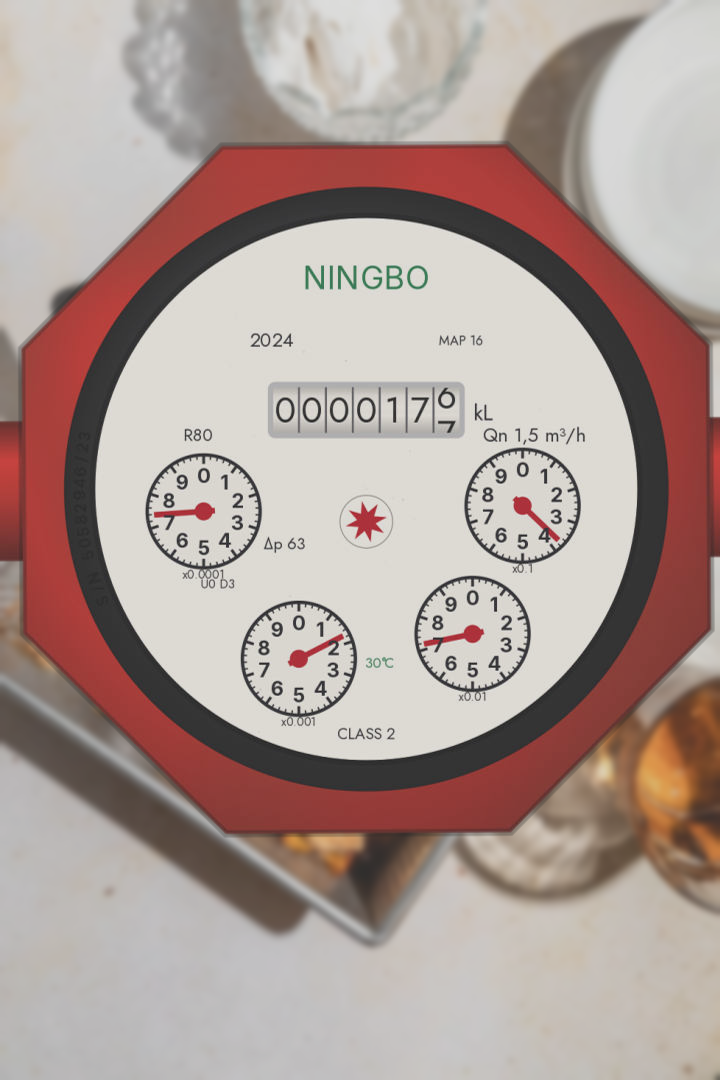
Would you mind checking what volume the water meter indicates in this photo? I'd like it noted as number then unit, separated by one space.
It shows 176.3717 kL
